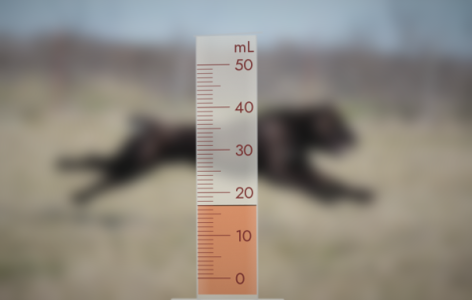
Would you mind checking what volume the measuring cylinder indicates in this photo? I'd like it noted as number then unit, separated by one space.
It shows 17 mL
